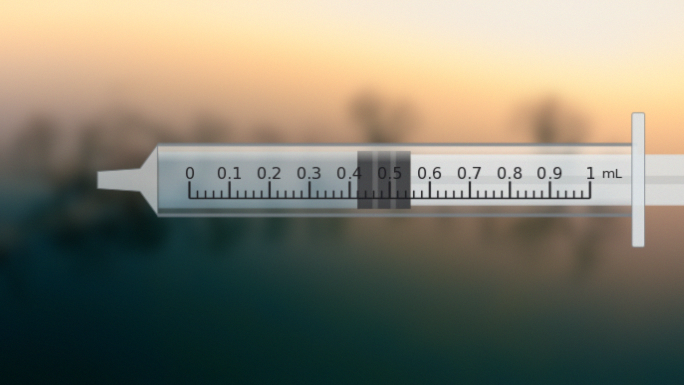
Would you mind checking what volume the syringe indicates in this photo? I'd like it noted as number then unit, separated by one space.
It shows 0.42 mL
